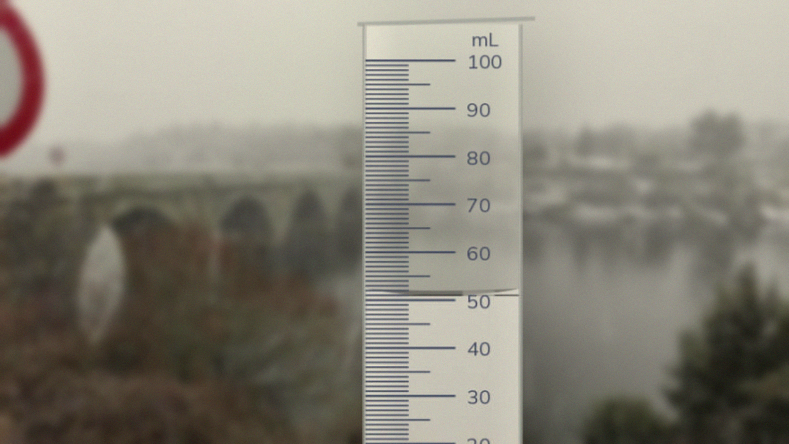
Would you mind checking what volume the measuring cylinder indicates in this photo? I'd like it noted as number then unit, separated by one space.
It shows 51 mL
